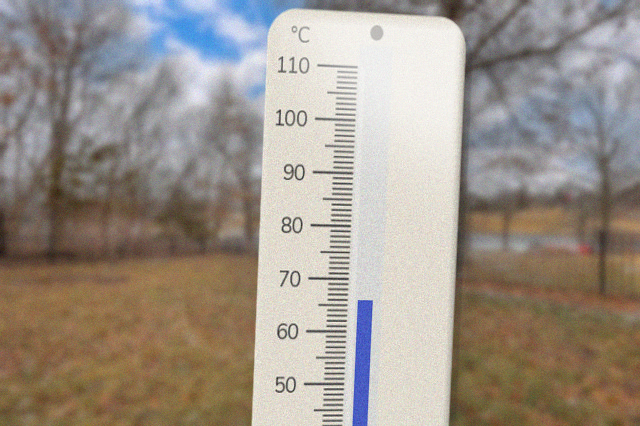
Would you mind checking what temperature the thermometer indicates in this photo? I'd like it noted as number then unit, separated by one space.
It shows 66 °C
